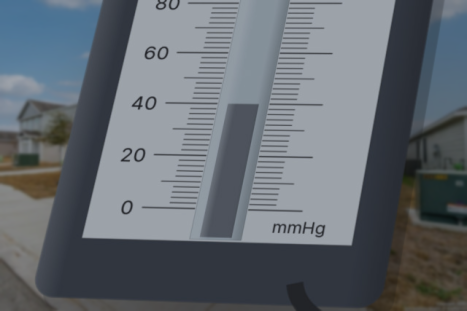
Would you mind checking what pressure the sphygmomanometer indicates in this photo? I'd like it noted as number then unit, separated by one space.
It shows 40 mmHg
